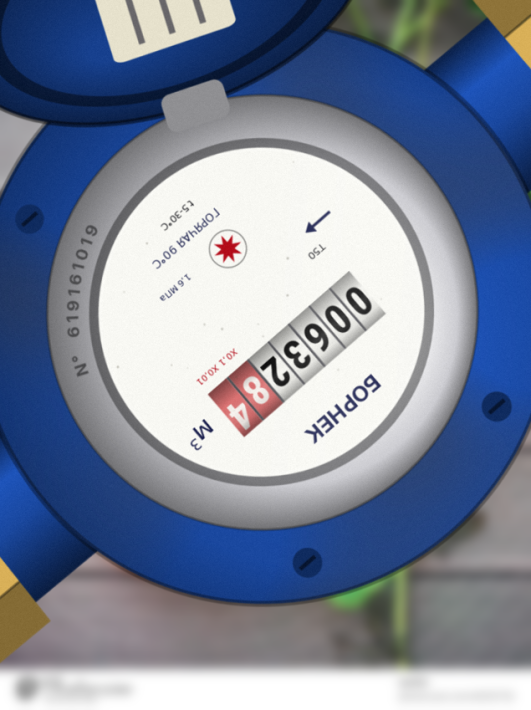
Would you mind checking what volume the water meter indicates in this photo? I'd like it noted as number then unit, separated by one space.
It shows 632.84 m³
